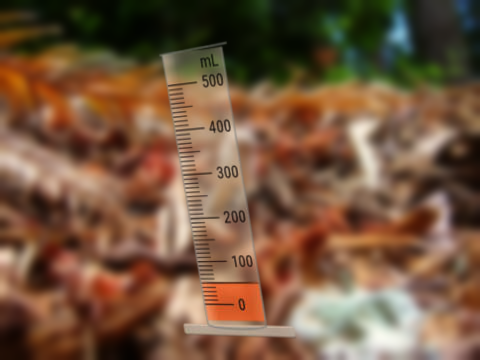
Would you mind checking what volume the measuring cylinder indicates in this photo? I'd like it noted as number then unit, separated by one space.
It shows 50 mL
